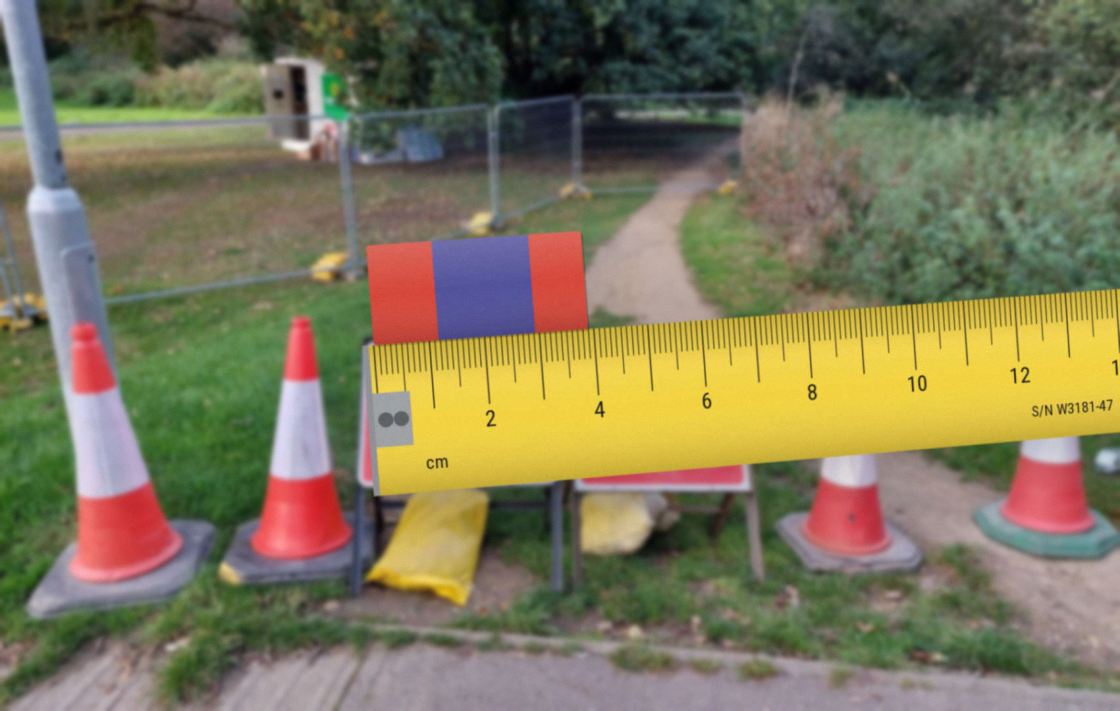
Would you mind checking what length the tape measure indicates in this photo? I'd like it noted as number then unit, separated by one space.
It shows 3.9 cm
